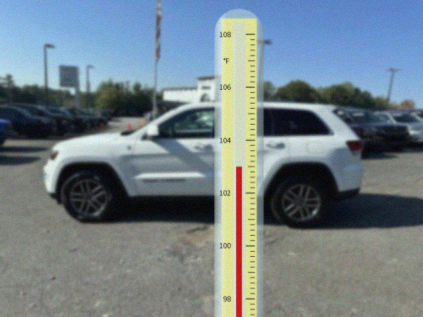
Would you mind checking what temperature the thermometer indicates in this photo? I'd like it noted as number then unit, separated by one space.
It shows 103 °F
